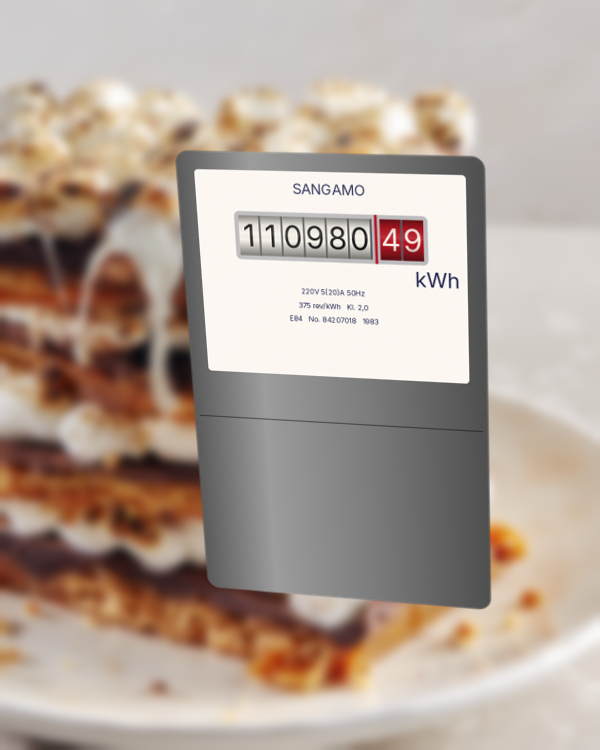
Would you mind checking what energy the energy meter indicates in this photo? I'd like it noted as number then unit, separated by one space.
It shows 110980.49 kWh
